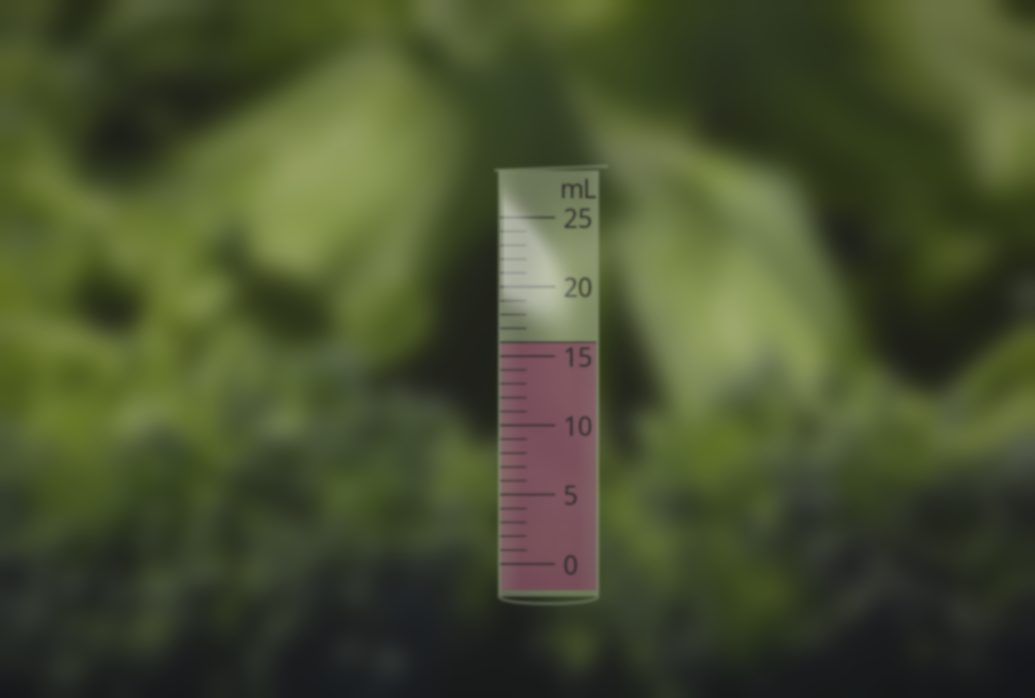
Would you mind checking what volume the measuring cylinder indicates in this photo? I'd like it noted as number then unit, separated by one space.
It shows 16 mL
